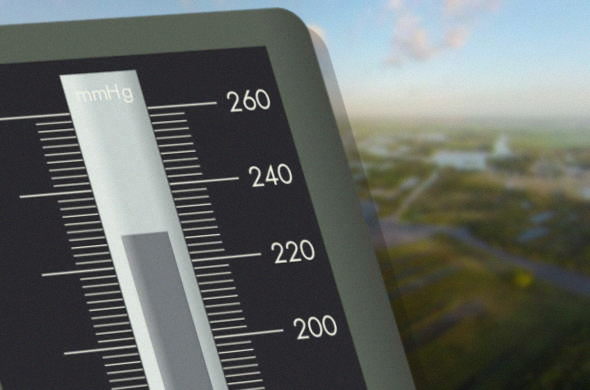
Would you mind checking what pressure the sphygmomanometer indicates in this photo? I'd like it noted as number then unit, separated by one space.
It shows 228 mmHg
